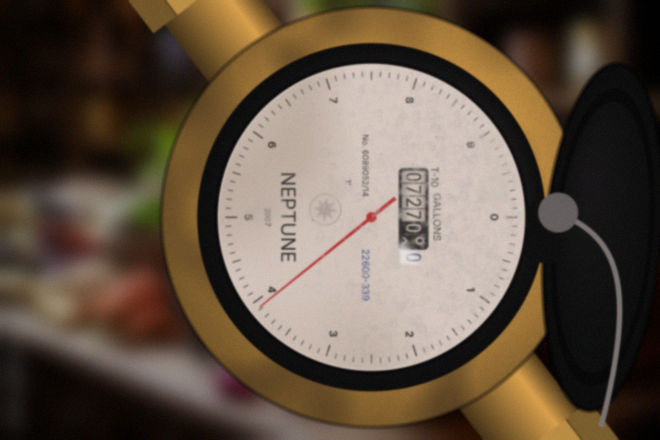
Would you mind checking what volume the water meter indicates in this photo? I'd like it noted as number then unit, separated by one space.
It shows 727083.9 gal
